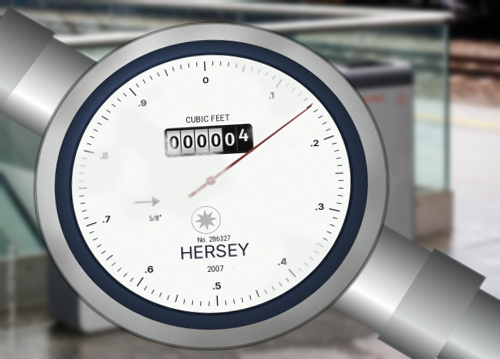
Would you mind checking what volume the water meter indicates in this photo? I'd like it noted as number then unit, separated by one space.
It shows 4.15 ft³
